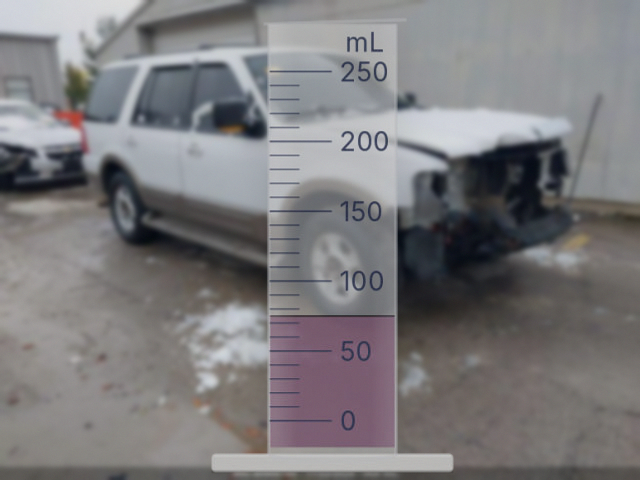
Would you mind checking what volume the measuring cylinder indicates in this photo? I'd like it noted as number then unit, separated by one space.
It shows 75 mL
